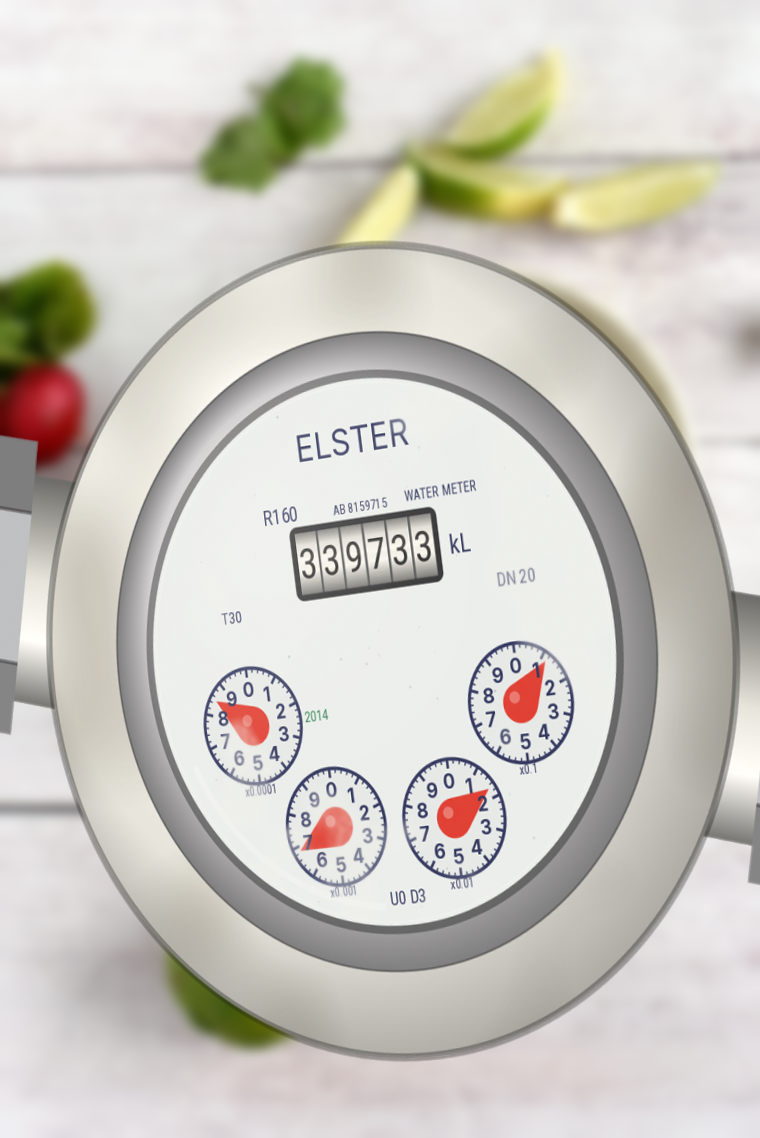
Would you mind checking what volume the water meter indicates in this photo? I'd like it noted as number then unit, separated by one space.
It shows 339733.1168 kL
